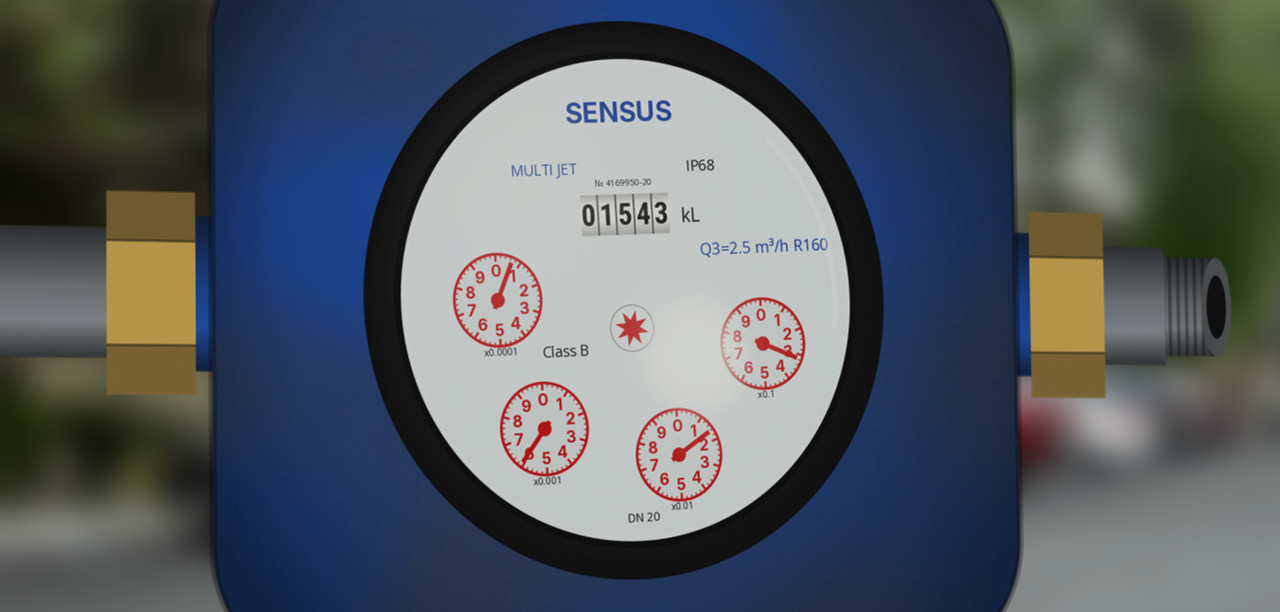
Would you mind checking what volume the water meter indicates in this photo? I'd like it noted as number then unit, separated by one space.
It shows 1543.3160 kL
